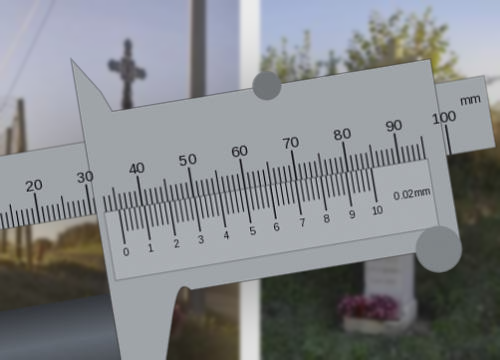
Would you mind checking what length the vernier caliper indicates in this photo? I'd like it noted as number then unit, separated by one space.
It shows 35.5 mm
